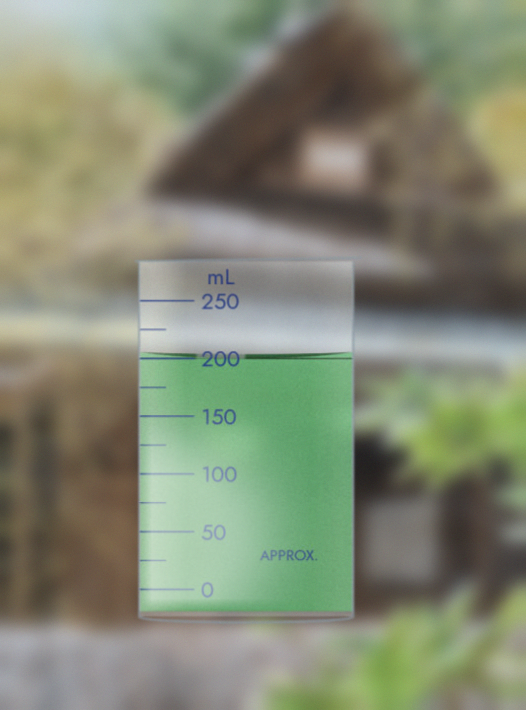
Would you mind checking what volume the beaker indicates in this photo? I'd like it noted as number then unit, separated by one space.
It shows 200 mL
